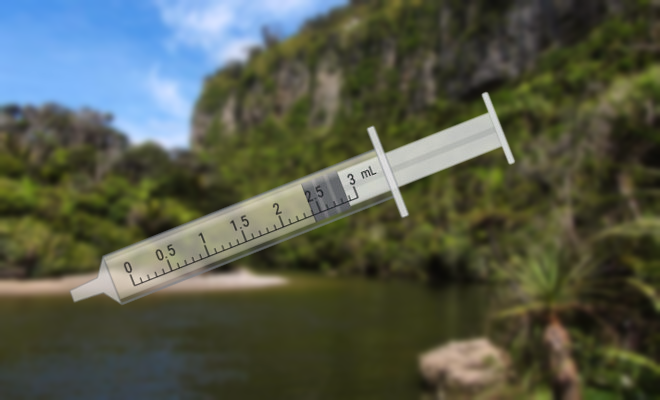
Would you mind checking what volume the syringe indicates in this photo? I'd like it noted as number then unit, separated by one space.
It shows 2.4 mL
